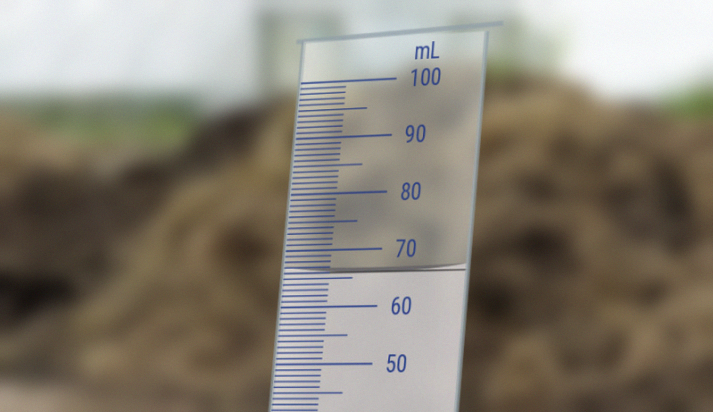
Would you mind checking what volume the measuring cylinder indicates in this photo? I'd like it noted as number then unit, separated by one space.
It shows 66 mL
